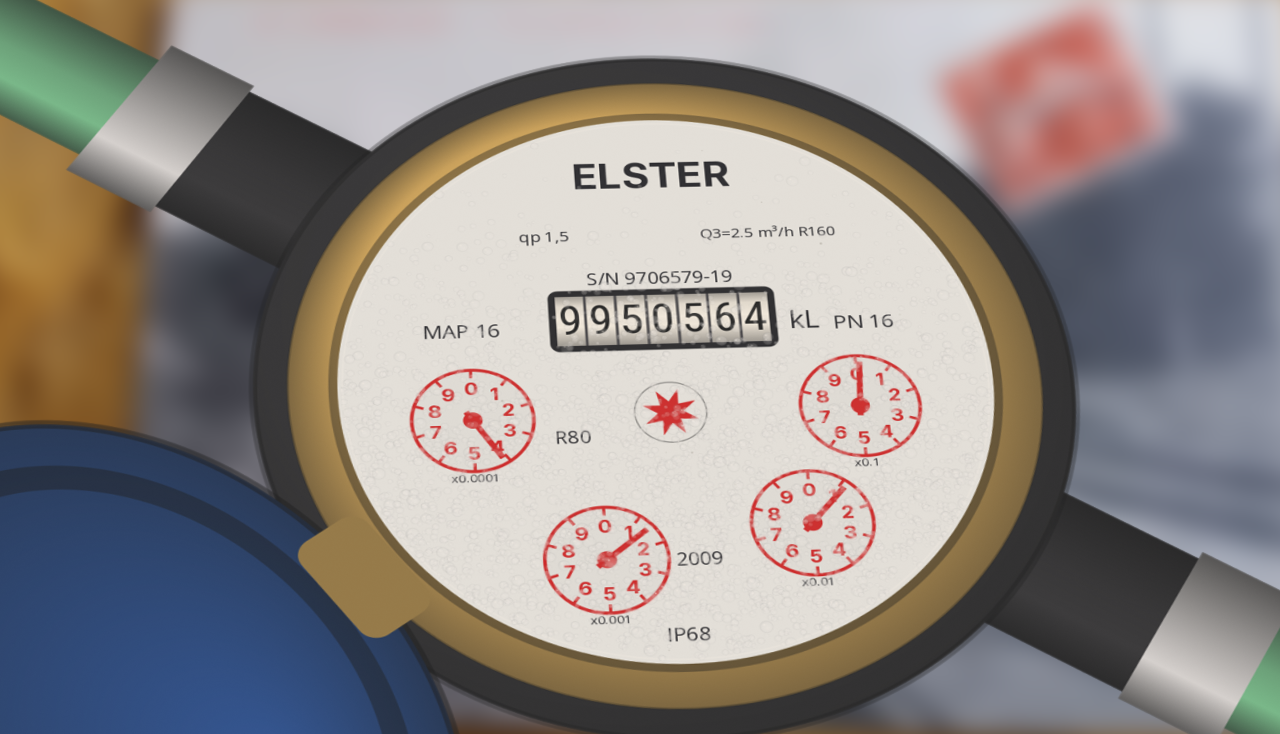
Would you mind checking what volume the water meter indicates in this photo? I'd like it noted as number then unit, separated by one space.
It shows 9950564.0114 kL
